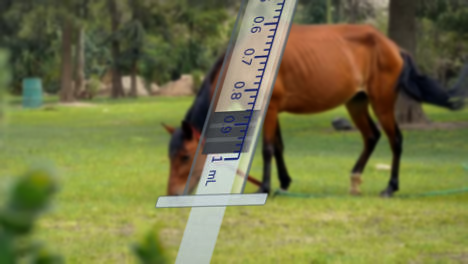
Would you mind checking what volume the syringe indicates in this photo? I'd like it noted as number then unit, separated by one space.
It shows 0.86 mL
